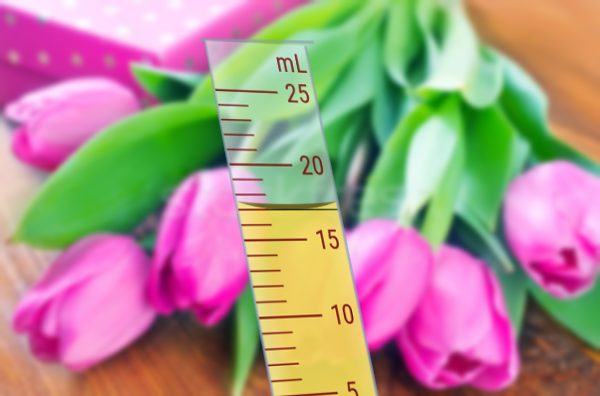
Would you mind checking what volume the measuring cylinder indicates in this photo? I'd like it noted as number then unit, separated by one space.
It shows 17 mL
